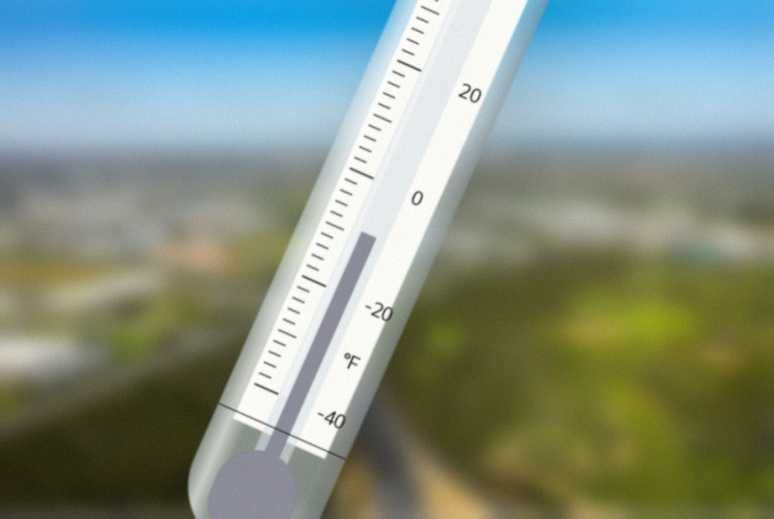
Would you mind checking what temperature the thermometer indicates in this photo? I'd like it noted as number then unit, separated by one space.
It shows -9 °F
